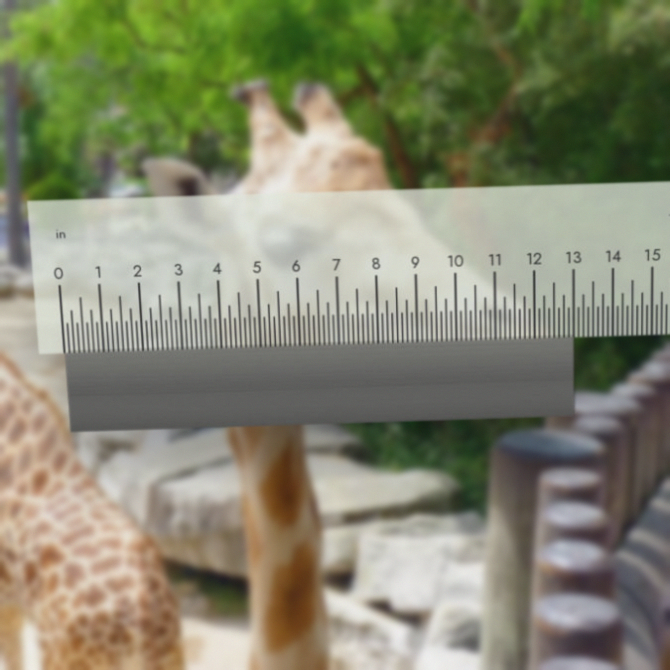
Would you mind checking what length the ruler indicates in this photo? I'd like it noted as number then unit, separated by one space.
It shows 13 in
